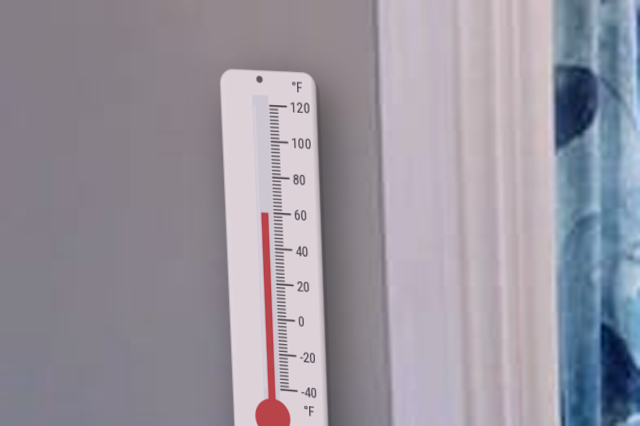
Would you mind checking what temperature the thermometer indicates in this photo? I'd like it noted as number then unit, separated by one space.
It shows 60 °F
